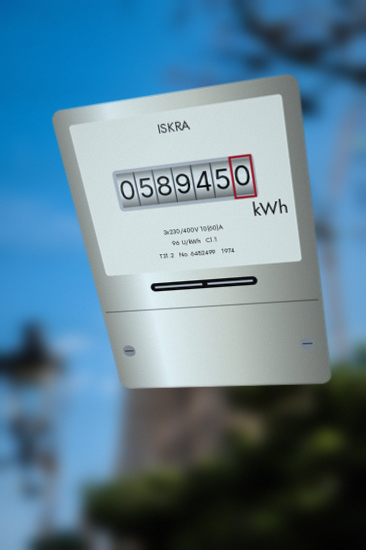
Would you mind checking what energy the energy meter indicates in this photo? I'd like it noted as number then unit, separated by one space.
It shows 58945.0 kWh
